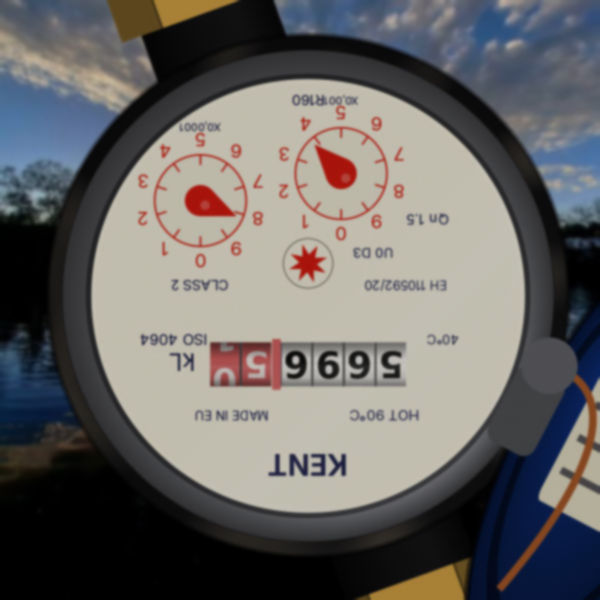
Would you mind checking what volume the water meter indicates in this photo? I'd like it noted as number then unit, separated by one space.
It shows 5696.5038 kL
